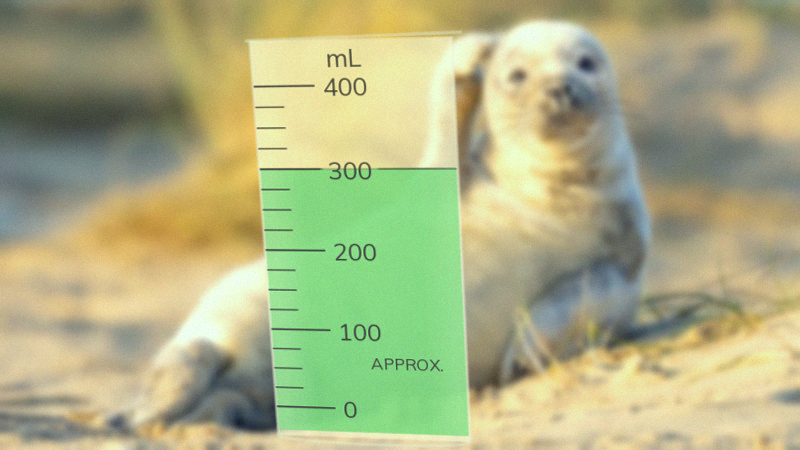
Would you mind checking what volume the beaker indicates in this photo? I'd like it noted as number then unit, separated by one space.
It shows 300 mL
